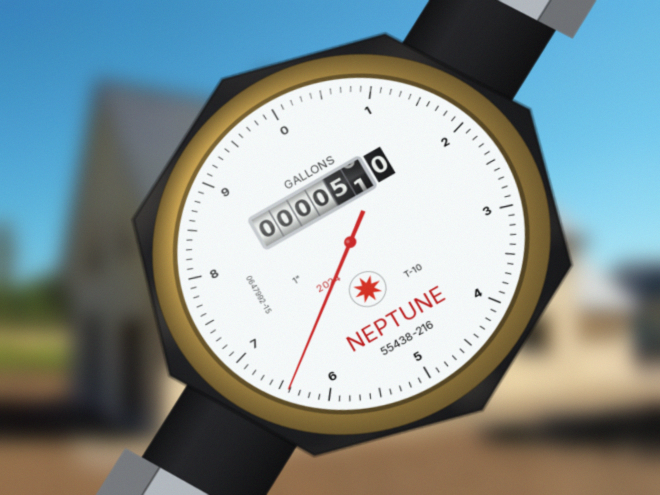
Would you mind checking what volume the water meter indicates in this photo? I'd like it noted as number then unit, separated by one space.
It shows 506.4 gal
